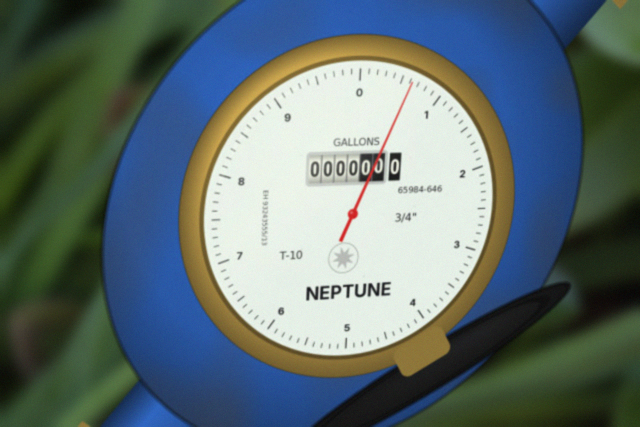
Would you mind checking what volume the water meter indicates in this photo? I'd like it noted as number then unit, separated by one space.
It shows 0.6 gal
